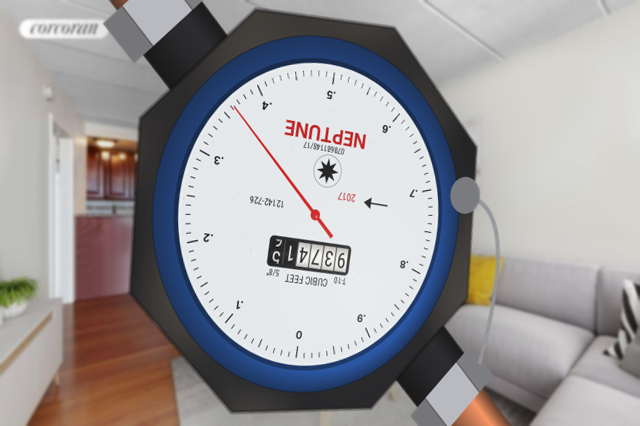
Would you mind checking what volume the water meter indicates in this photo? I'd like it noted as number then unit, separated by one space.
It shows 937415.36 ft³
